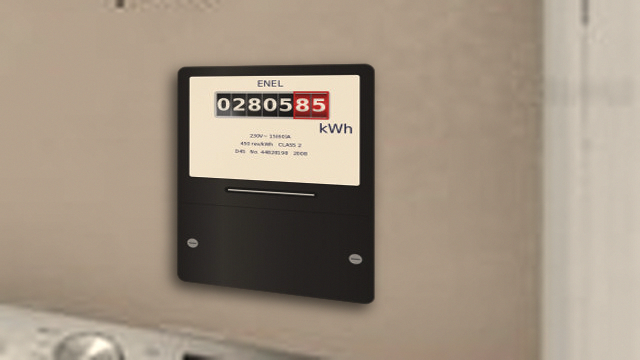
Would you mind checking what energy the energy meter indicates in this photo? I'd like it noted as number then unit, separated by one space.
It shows 2805.85 kWh
